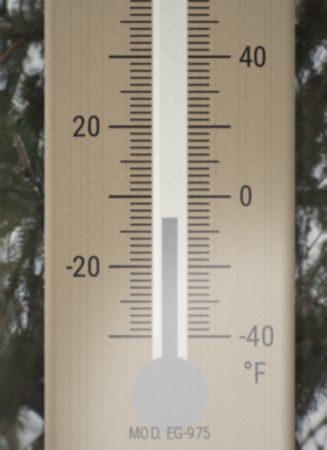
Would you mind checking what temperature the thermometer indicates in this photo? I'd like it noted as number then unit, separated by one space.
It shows -6 °F
